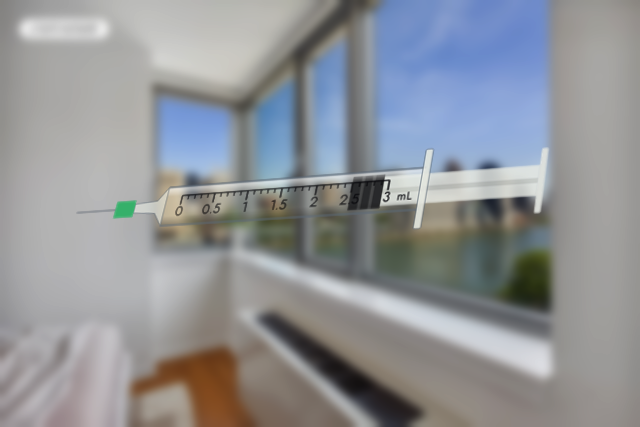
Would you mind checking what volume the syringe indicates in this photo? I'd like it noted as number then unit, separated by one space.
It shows 2.5 mL
